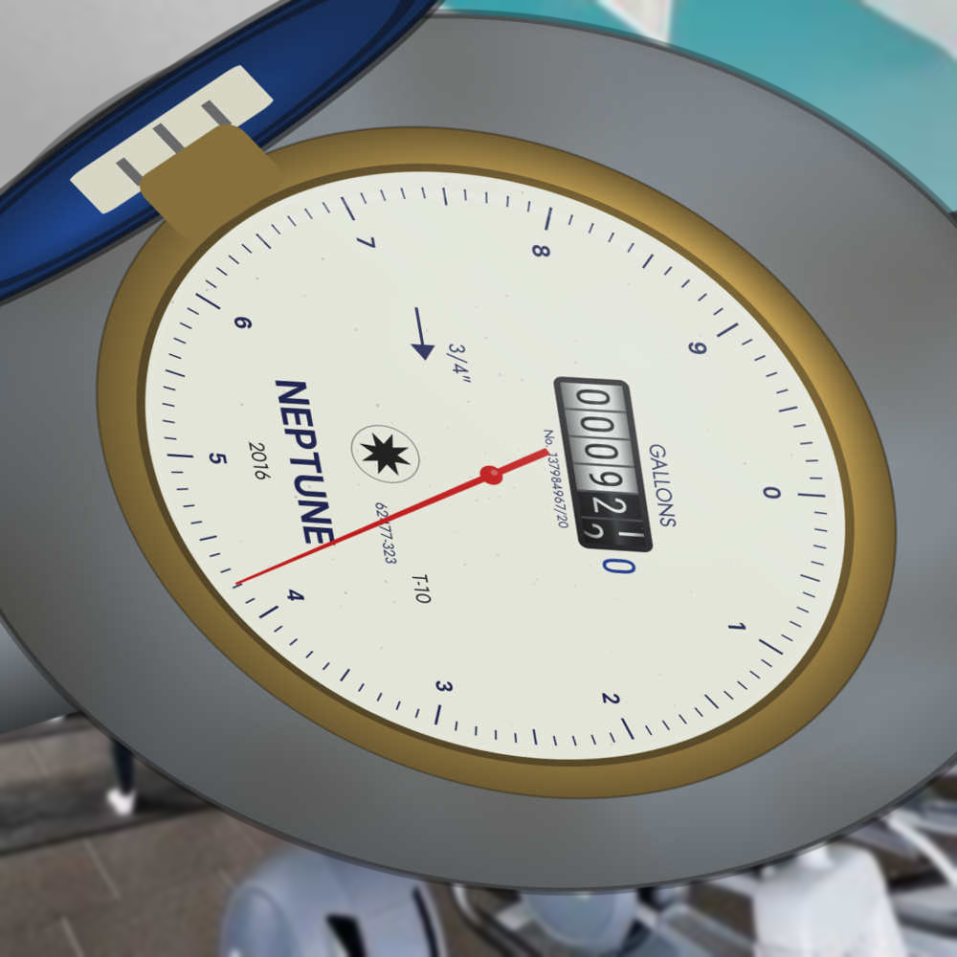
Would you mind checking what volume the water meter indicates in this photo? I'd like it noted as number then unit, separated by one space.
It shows 9214.2 gal
